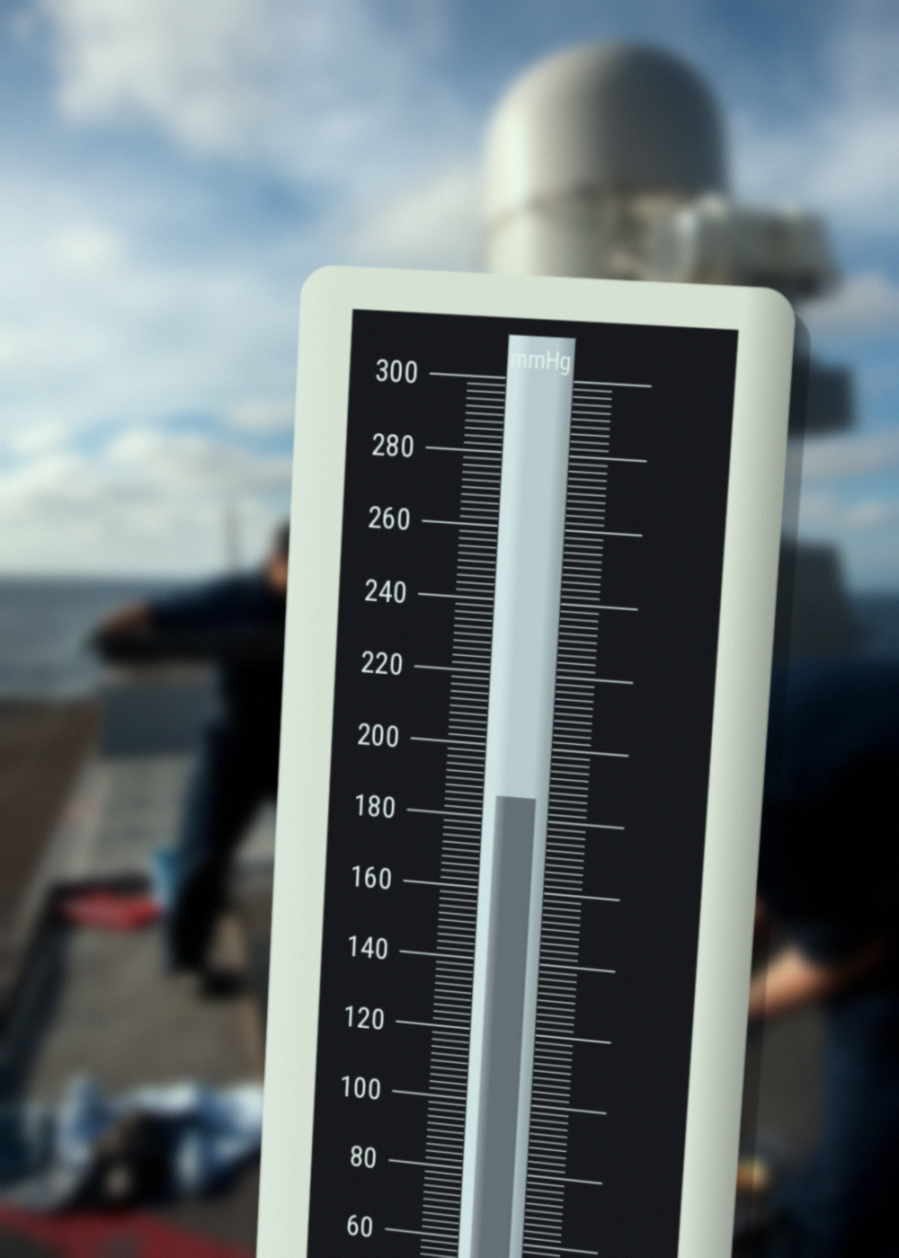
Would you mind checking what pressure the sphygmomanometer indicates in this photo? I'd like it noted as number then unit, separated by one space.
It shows 186 mmHg
